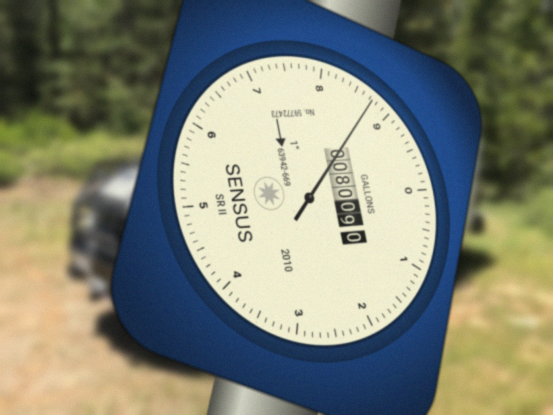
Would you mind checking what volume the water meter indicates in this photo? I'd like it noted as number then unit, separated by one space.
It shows 80088.7 gal
